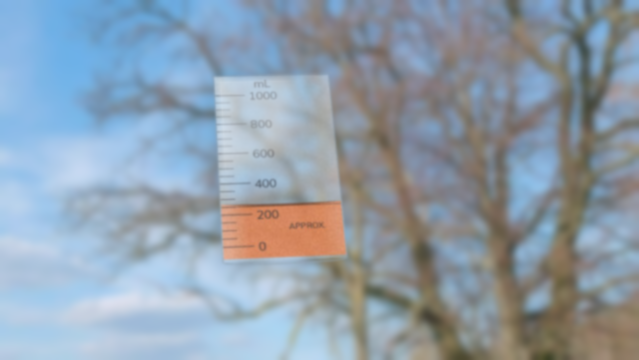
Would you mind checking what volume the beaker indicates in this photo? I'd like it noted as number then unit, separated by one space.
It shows 250 mL
